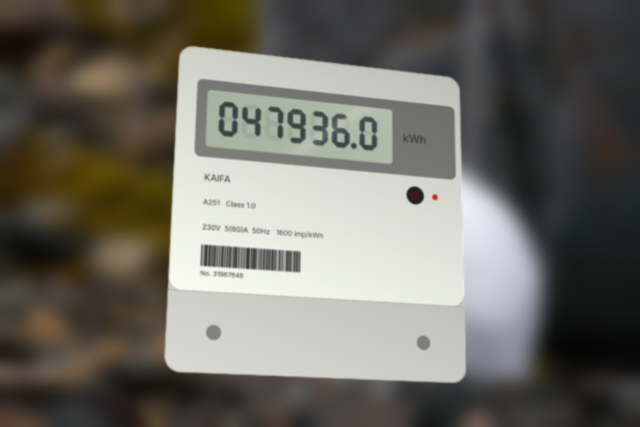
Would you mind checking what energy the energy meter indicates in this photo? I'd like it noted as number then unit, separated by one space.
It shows 47936.0 kWh
